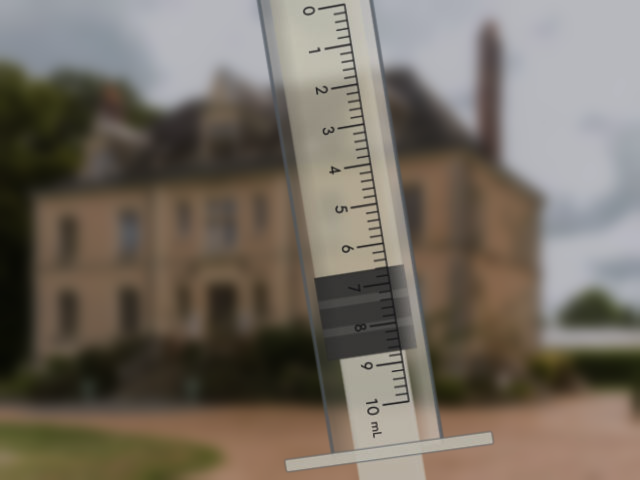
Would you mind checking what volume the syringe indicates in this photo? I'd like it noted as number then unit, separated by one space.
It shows 6.6 mL
